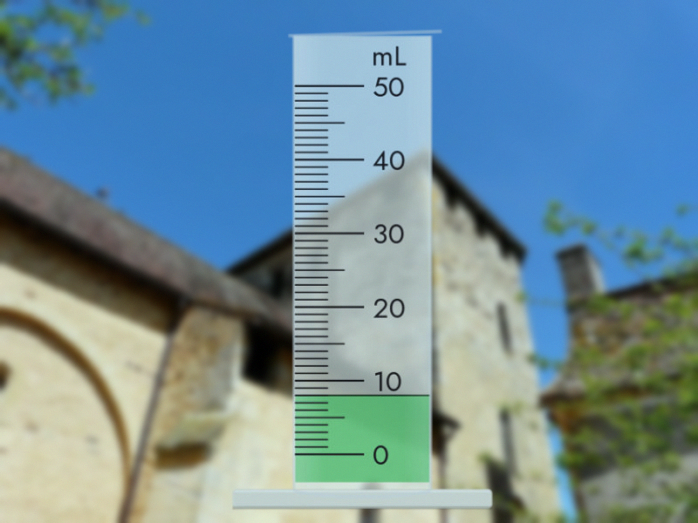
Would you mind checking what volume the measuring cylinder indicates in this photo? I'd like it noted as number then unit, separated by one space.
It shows 8 mL
